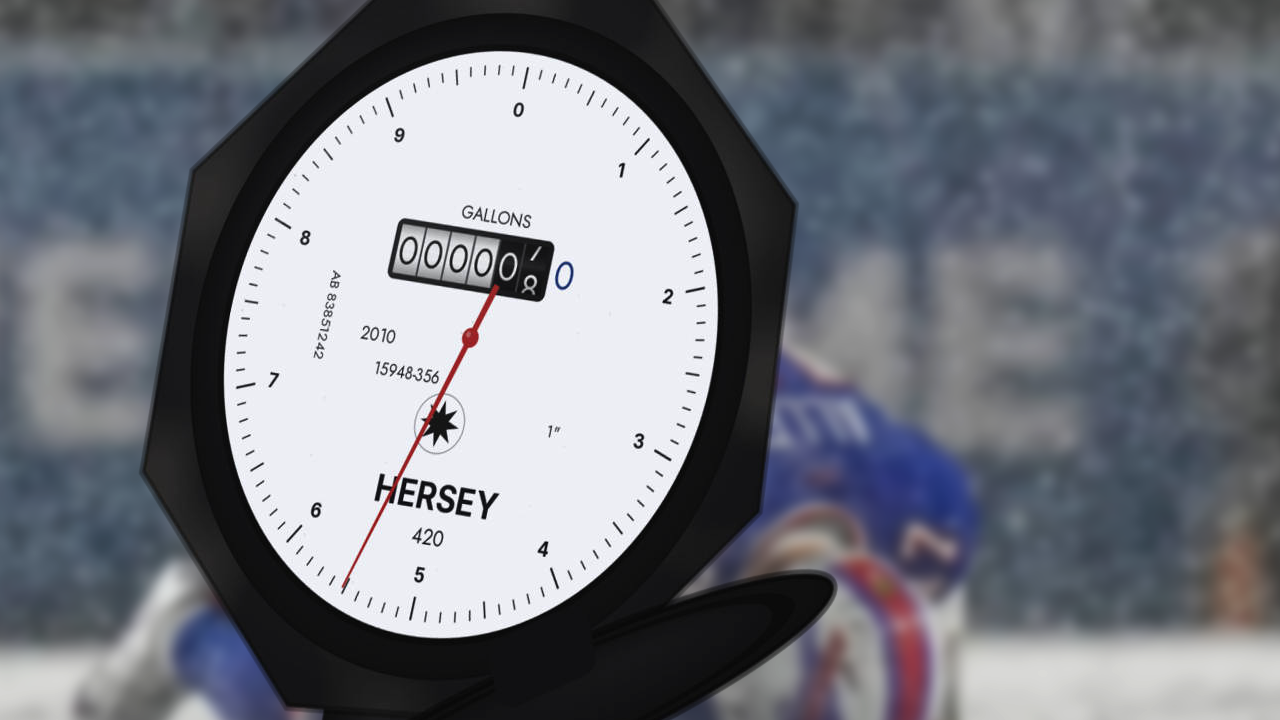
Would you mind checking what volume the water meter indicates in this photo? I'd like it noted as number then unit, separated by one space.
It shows 75.5 gal
